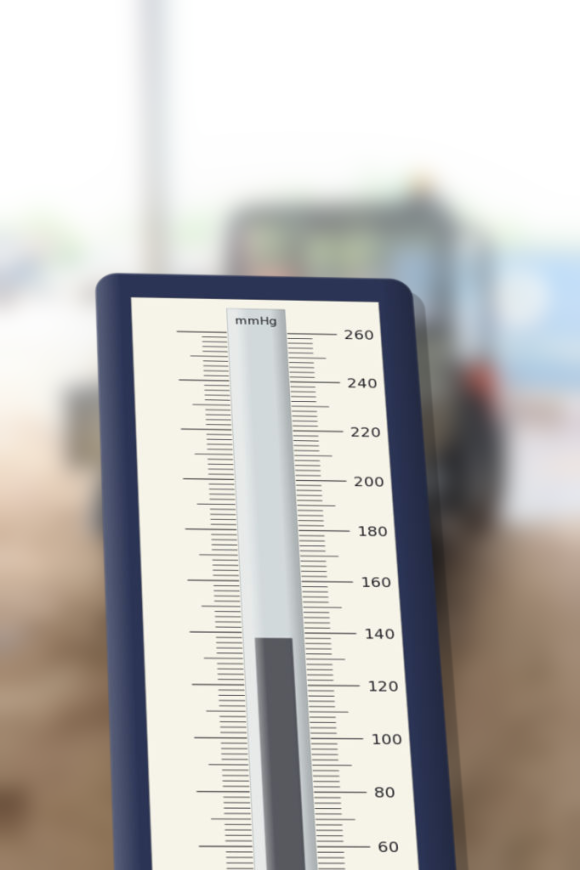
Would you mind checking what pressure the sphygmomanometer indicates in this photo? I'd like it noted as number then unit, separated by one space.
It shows 138 mmHg
